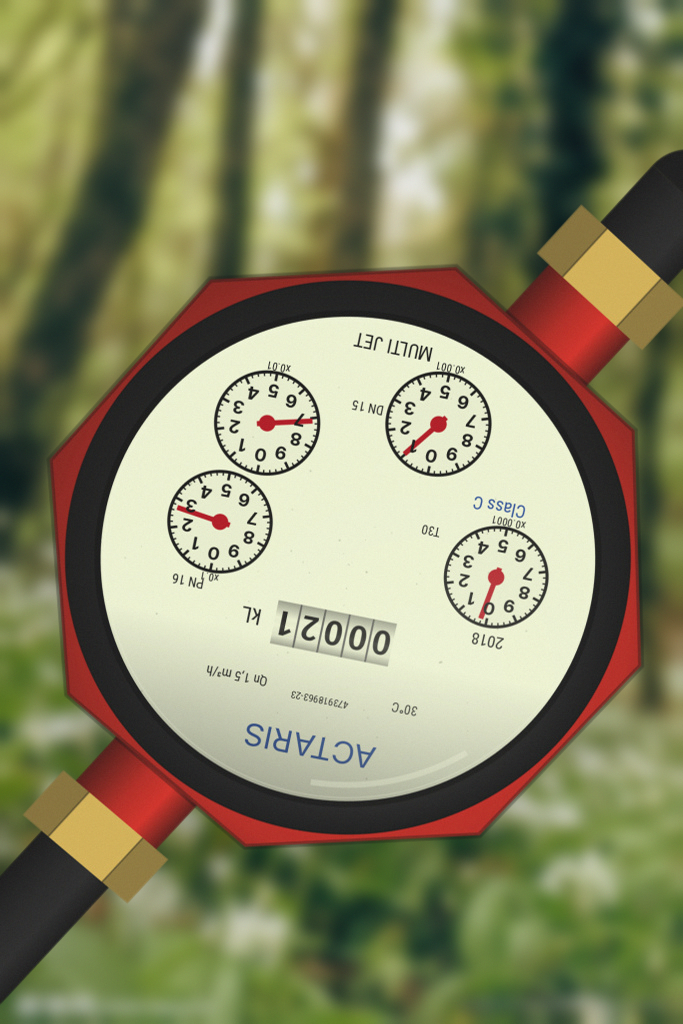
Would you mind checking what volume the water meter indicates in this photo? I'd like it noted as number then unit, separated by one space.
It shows 21.2710 kL
